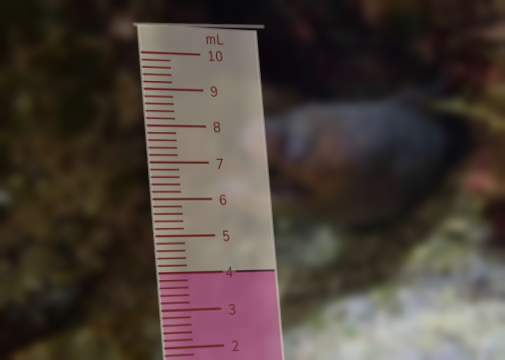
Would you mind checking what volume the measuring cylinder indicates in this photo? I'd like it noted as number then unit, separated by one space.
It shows 4 mL
